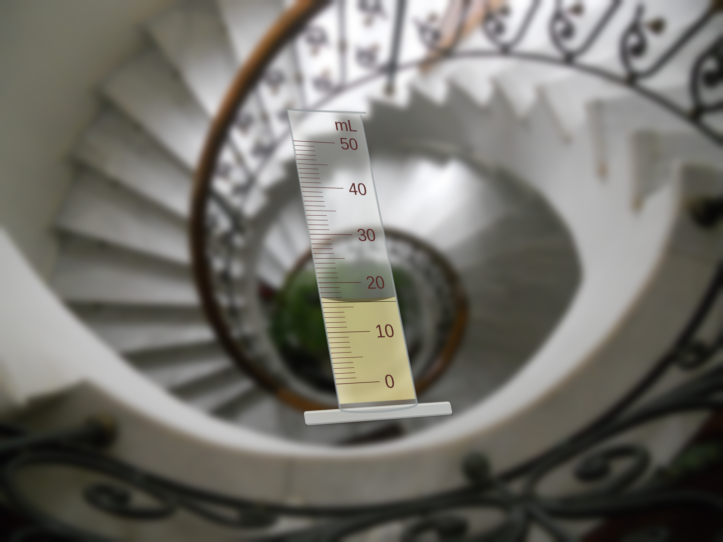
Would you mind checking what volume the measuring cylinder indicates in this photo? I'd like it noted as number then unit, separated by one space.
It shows 16 mL
